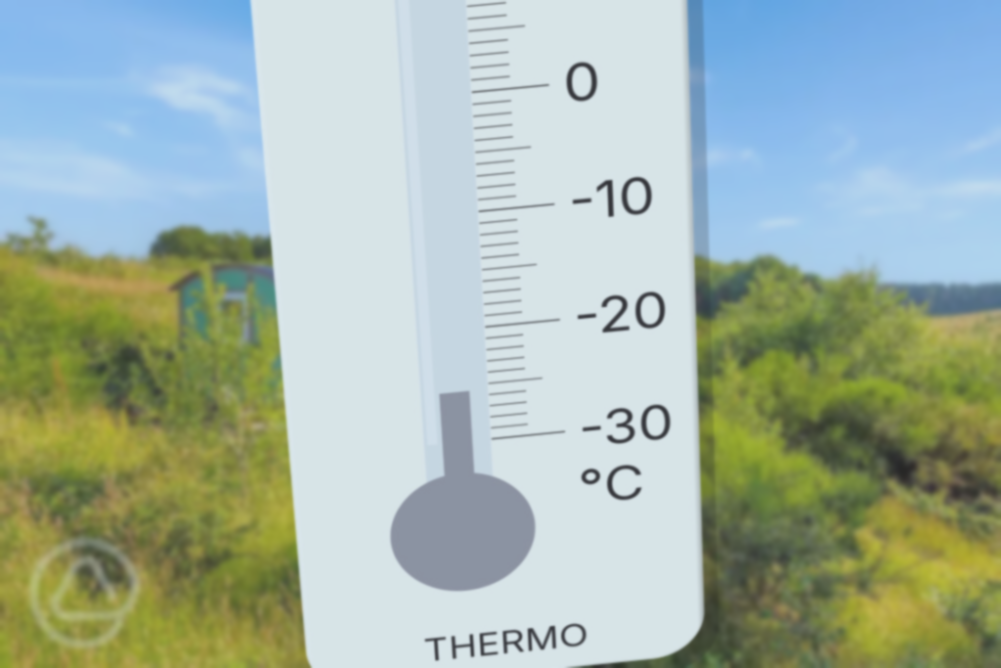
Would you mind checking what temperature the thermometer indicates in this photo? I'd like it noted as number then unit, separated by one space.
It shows -25.5 °C
